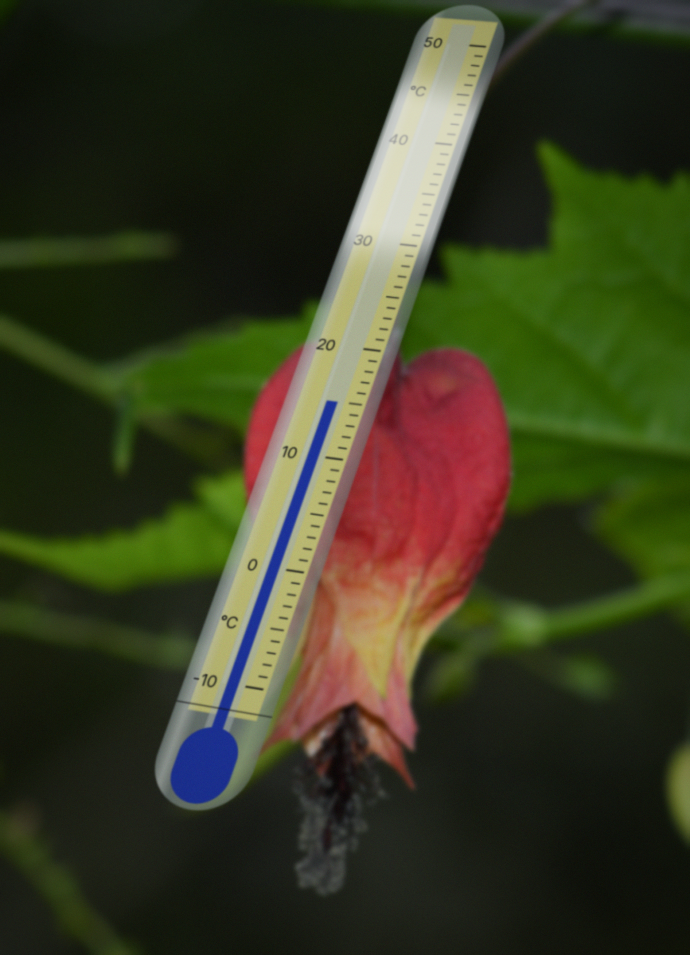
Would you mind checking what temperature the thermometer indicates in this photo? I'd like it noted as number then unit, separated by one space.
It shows 15 °C
